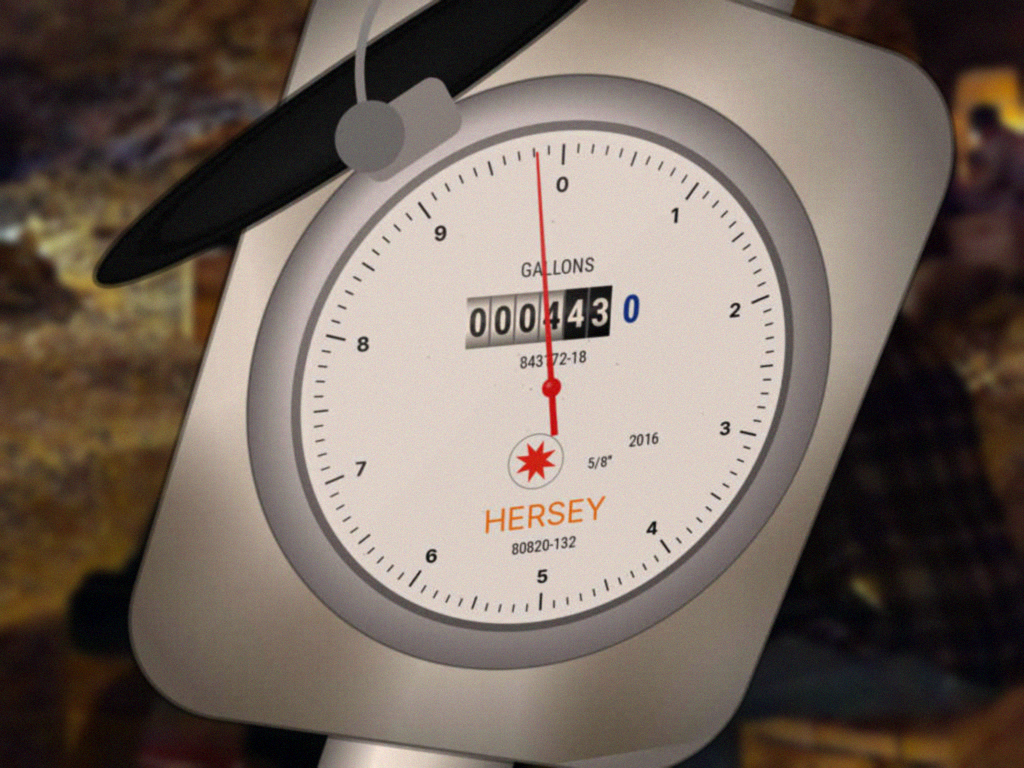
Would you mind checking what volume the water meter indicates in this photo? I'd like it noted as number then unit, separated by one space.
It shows 4429.8 gal
